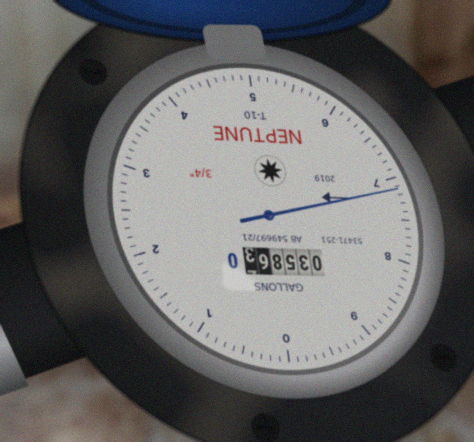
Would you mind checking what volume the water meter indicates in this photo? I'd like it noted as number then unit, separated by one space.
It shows 358627.1 gal
